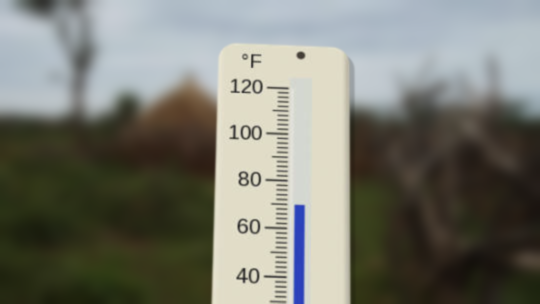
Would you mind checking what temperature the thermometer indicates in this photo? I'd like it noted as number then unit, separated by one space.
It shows 70 °F
